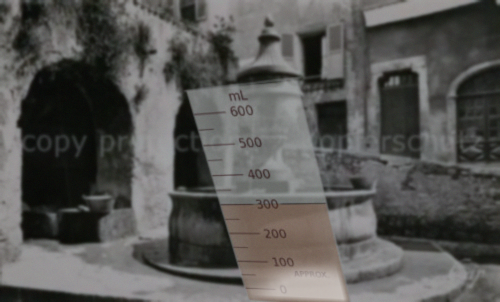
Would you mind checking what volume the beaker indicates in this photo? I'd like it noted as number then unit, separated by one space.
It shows 300 mL
